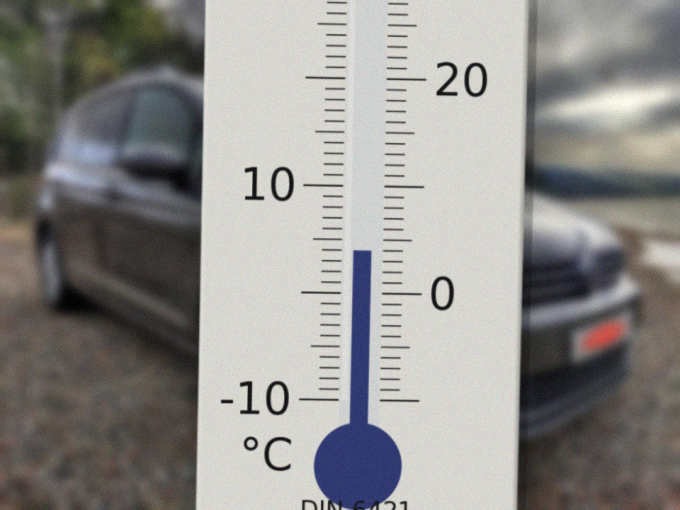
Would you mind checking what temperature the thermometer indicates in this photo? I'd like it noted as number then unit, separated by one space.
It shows 4 °C
